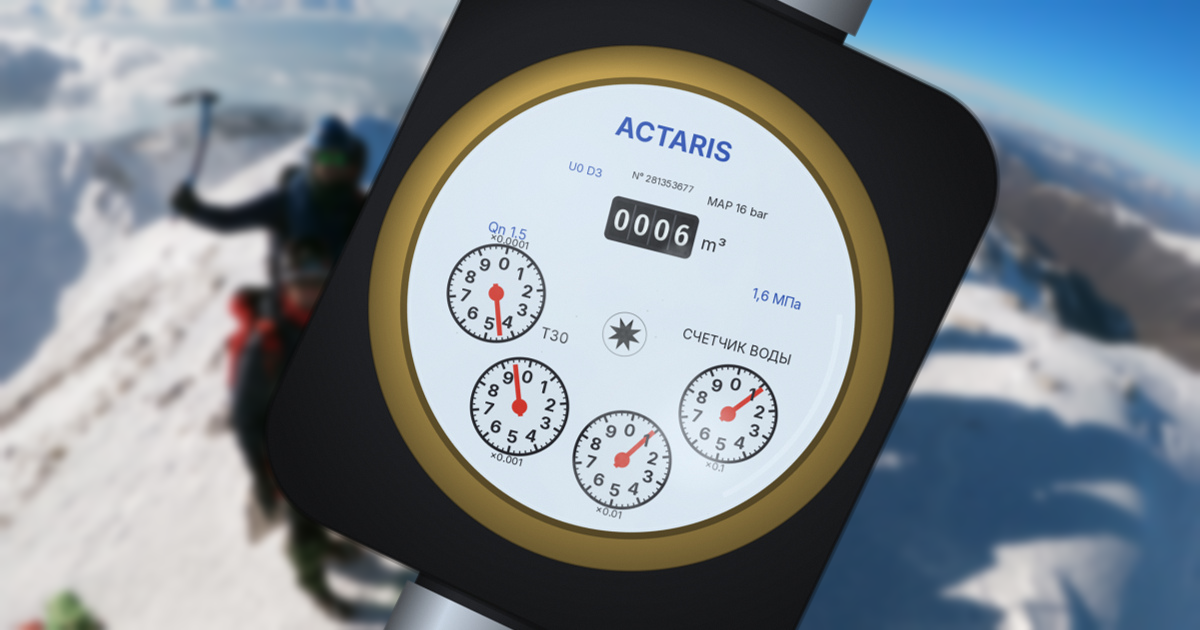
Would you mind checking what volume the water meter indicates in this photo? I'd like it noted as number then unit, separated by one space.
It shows 6.1094 m³
